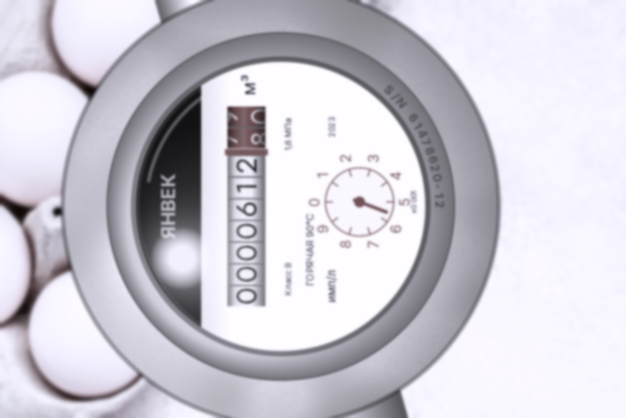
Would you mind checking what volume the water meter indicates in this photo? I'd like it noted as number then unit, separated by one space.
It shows 612.795 m³
